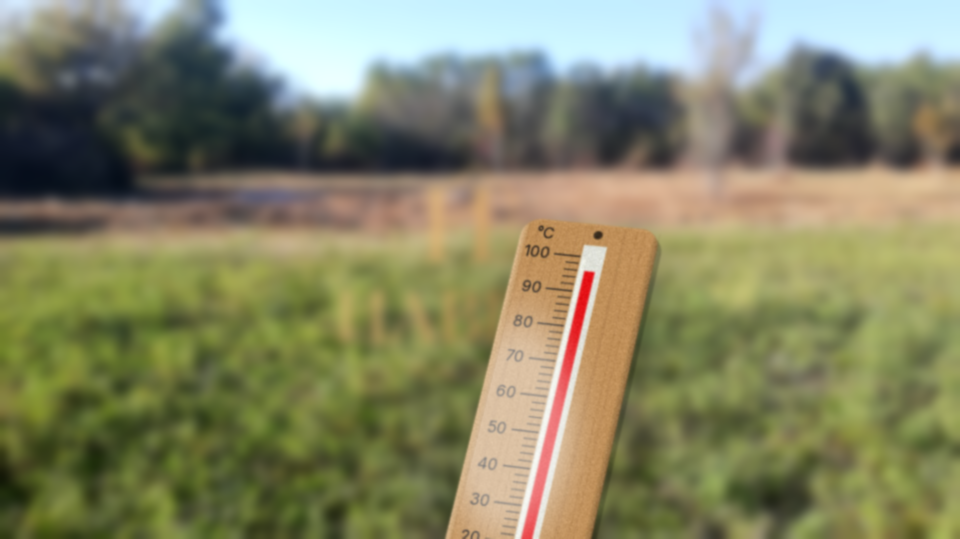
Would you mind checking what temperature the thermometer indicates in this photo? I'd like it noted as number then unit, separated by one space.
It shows 96 °C
